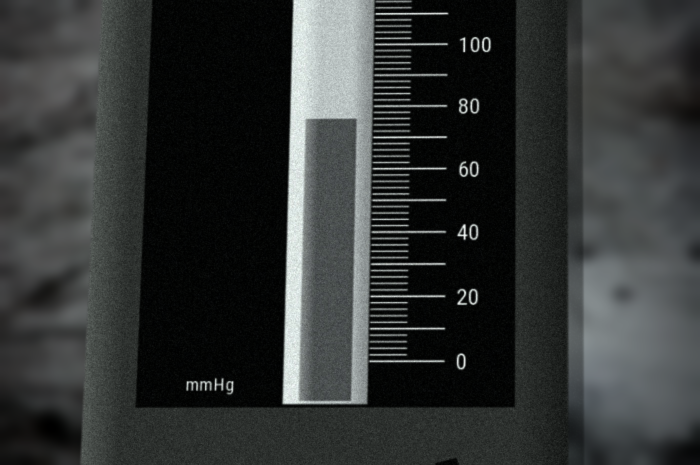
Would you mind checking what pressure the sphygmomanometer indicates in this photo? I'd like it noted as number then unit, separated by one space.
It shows 76 mmHg
